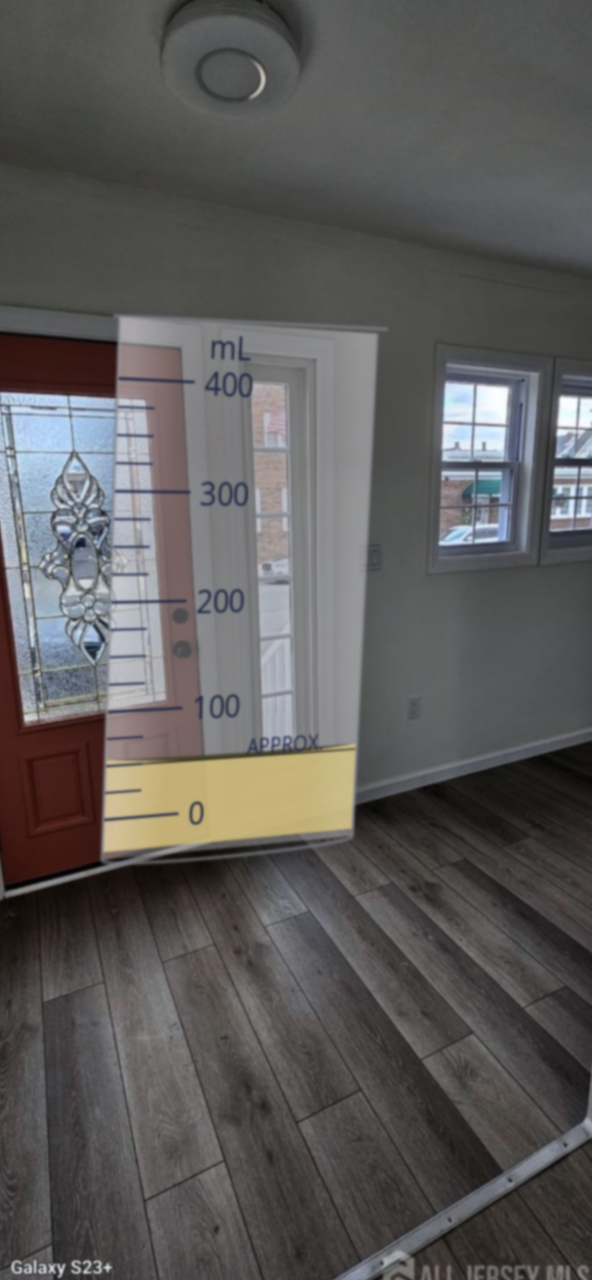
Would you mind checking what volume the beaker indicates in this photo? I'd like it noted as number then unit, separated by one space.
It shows 50 mL
